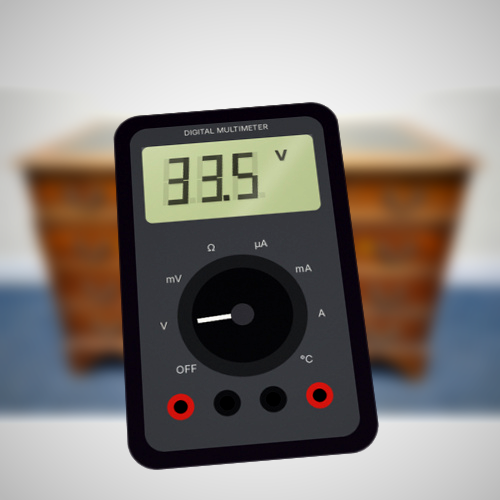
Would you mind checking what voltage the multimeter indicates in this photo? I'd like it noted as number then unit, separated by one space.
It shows 33.5 V
